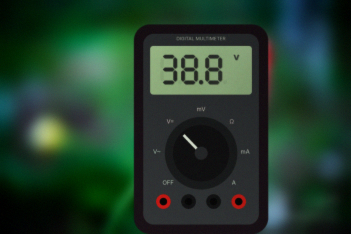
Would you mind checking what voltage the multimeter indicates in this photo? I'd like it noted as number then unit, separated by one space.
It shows 38.8 V
